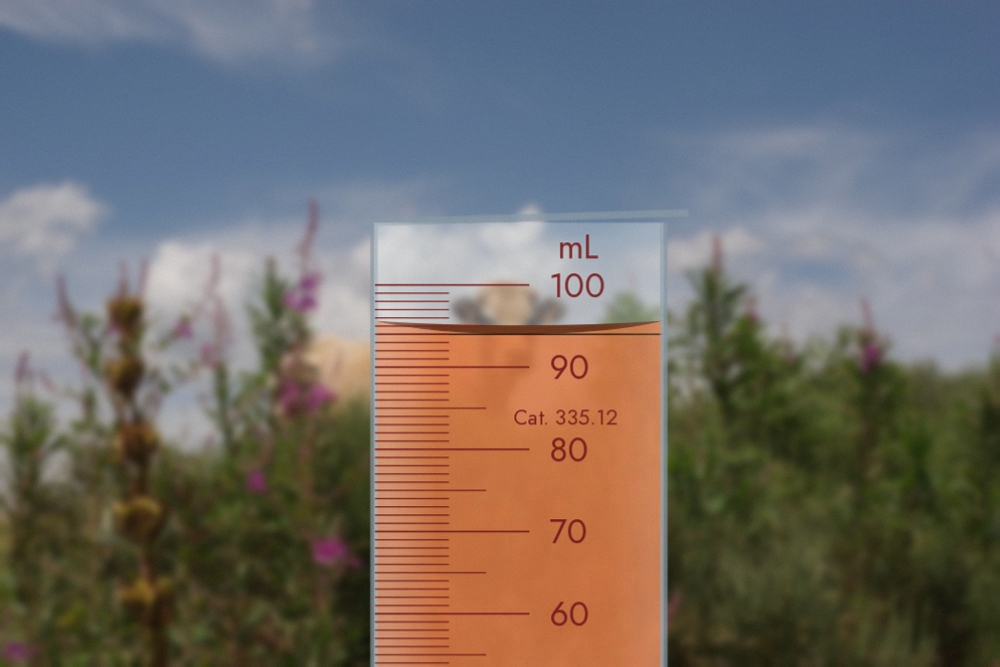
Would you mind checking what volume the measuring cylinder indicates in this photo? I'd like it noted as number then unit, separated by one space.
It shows 94 mL
